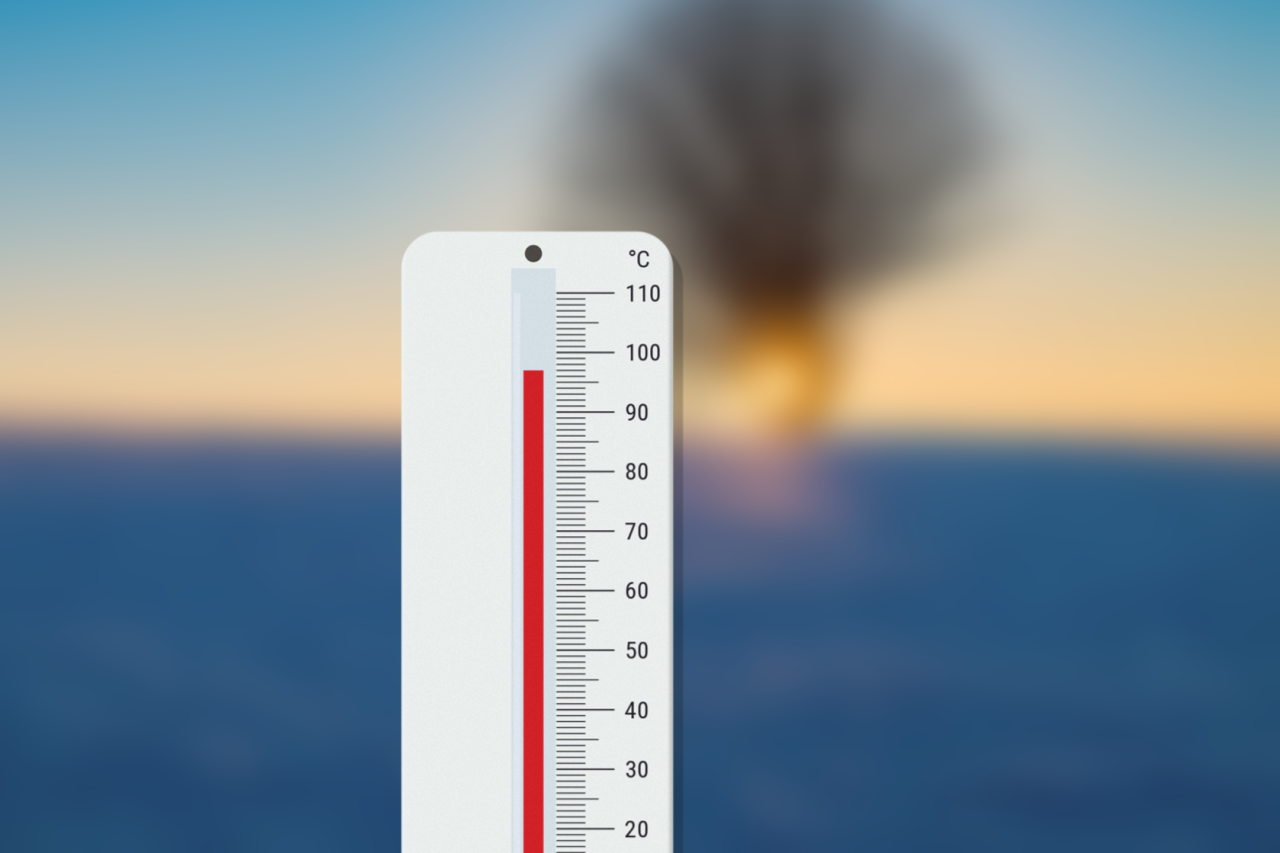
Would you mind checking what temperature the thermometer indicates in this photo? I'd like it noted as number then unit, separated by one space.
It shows 97 °C
